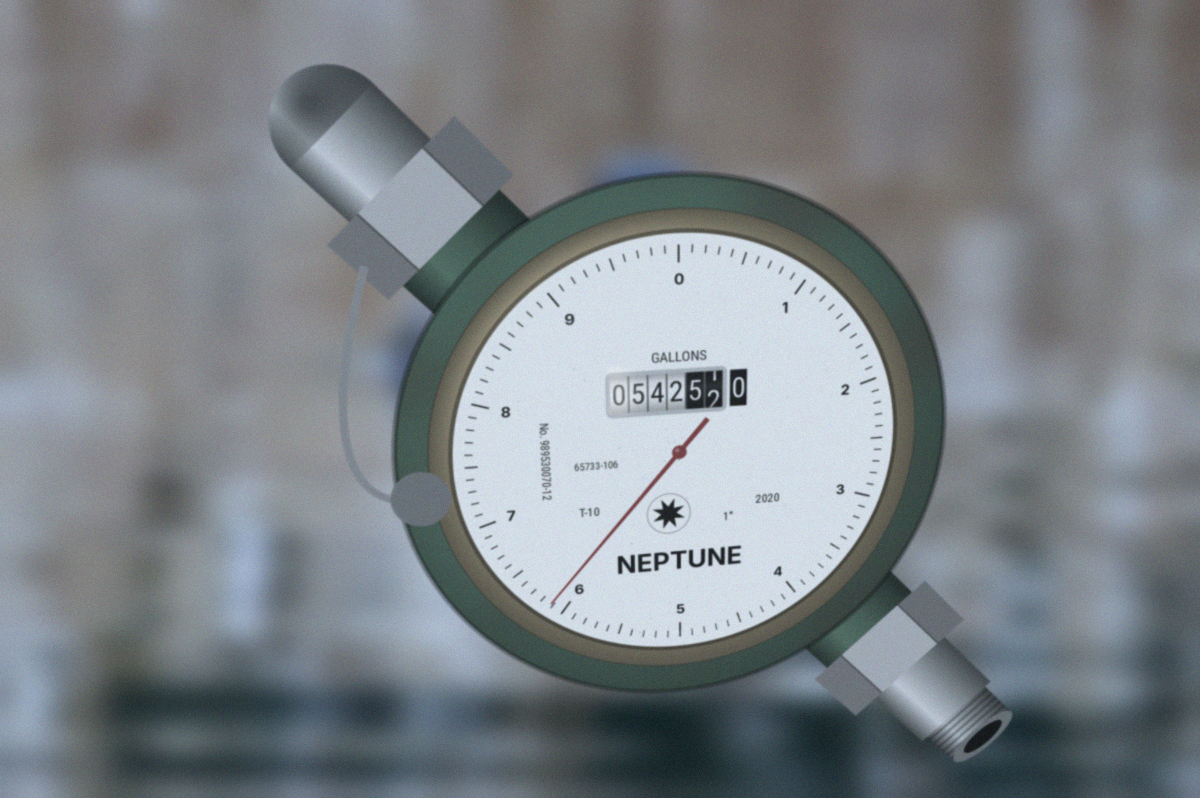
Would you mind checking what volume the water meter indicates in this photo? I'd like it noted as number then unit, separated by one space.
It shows 542516.1 gal
